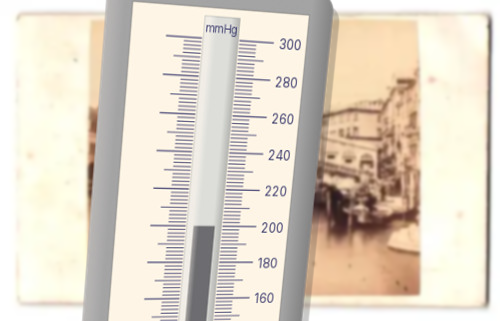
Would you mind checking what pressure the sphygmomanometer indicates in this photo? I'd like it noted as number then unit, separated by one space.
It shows 200 mmHg
